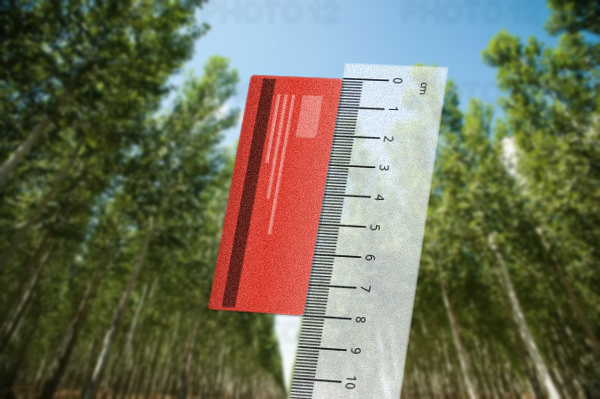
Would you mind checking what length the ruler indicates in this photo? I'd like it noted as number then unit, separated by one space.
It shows 8 cm
